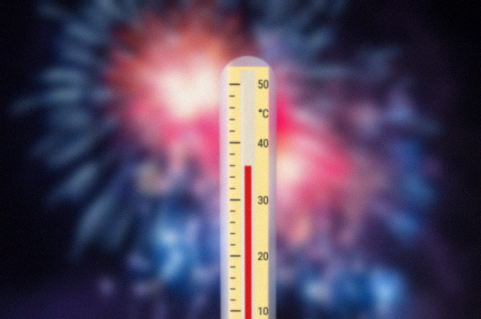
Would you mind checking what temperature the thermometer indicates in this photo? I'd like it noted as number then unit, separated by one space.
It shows 36 °C
